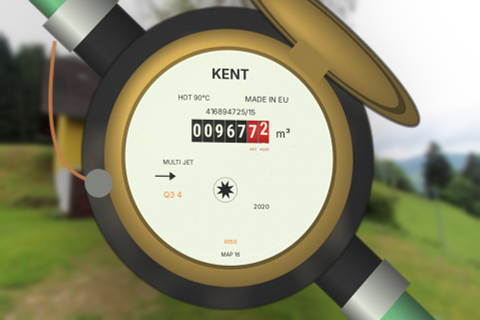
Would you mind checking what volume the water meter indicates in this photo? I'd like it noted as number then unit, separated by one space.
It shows 967.72 m³
